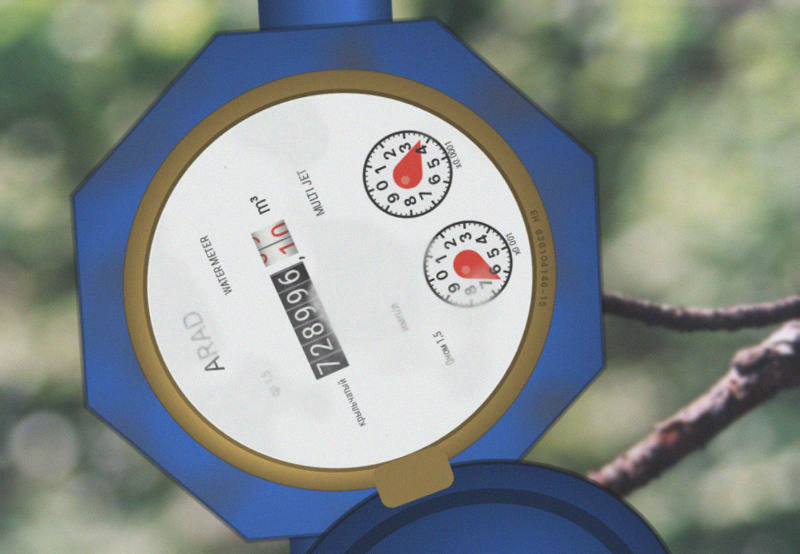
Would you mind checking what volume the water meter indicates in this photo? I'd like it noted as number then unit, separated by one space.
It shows 728996.0963 m³
